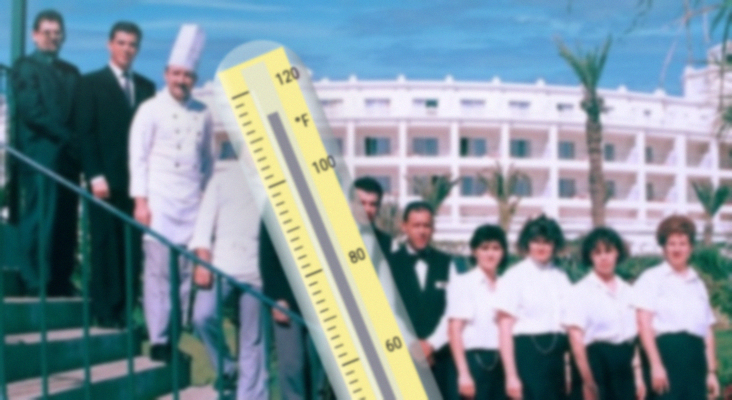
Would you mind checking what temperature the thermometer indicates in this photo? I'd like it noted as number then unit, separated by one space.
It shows 114 °F
